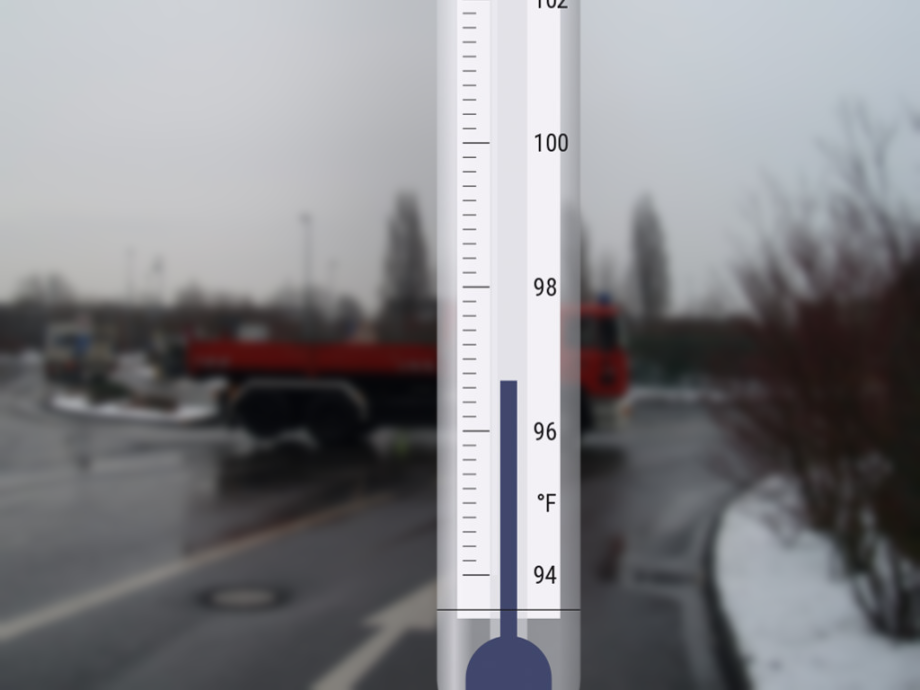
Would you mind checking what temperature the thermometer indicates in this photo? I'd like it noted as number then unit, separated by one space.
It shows 96.7 °F
